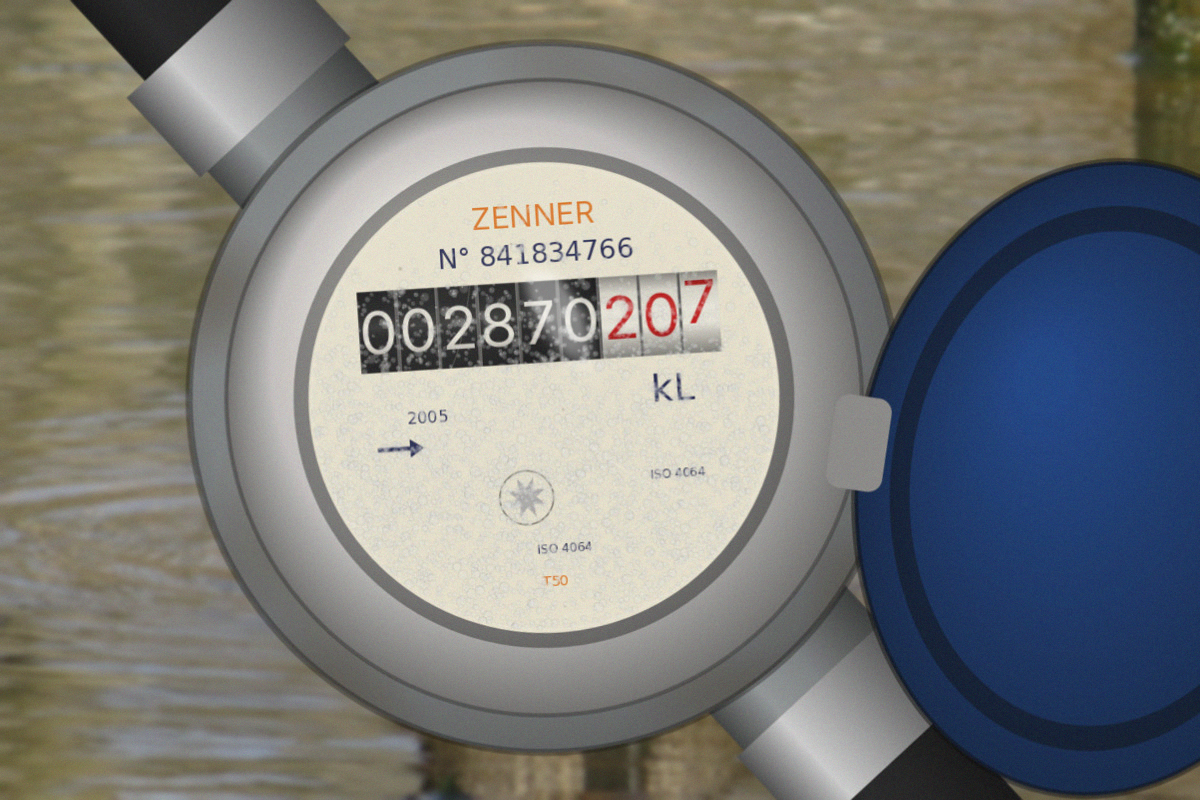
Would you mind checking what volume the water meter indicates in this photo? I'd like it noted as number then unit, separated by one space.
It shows 2870.207 kL
